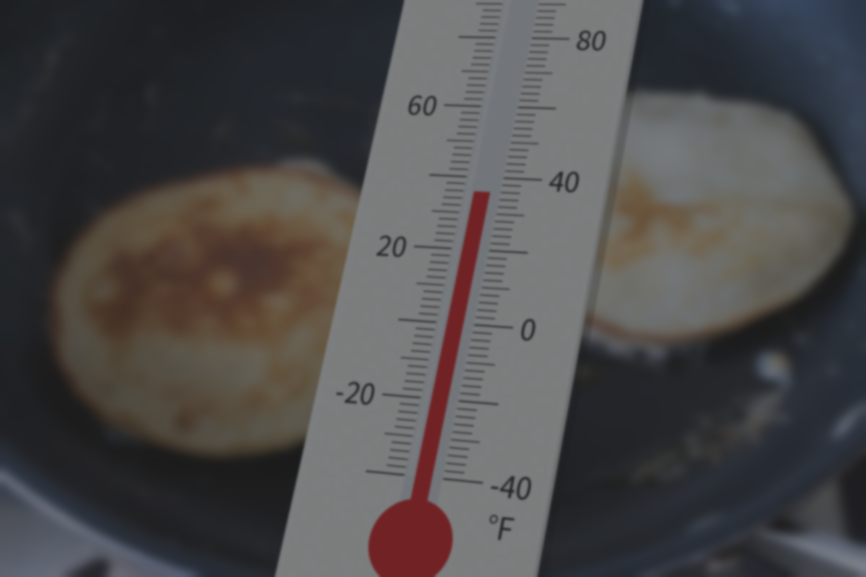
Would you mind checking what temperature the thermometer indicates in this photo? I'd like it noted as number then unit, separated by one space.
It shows 36 °F
